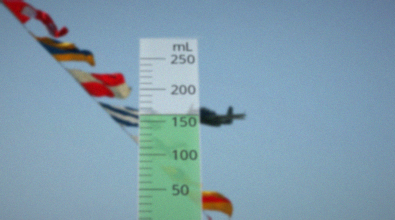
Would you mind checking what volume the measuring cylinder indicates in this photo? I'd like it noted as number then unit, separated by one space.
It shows 160 mL
